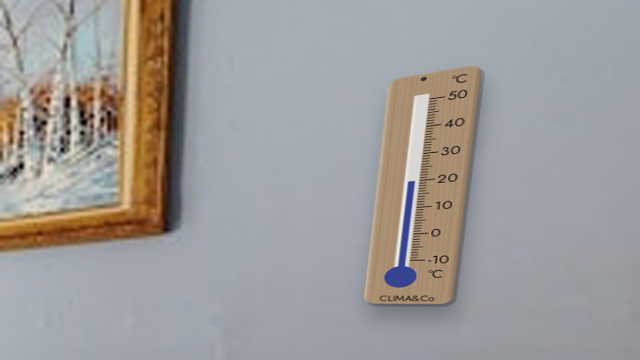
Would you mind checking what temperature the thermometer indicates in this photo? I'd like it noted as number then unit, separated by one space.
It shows 20 °C
